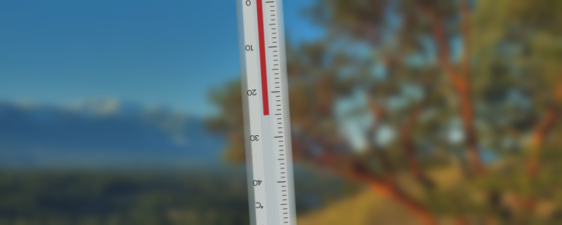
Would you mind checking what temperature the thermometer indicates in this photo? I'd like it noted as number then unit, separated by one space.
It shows 25 °C
